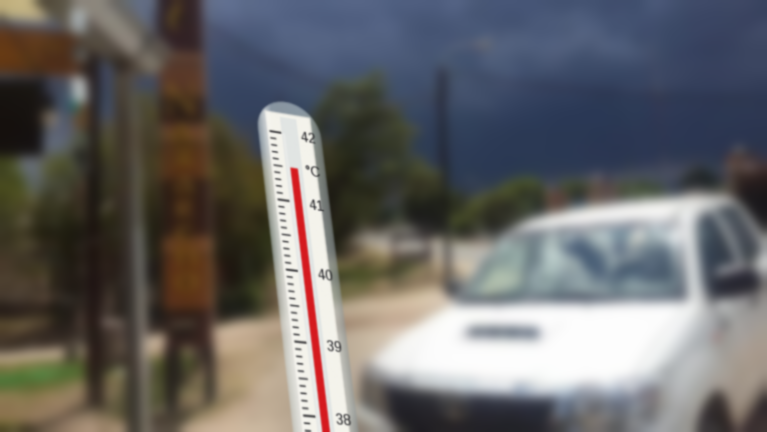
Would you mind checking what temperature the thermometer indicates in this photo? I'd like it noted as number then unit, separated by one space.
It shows 41.5 °C
